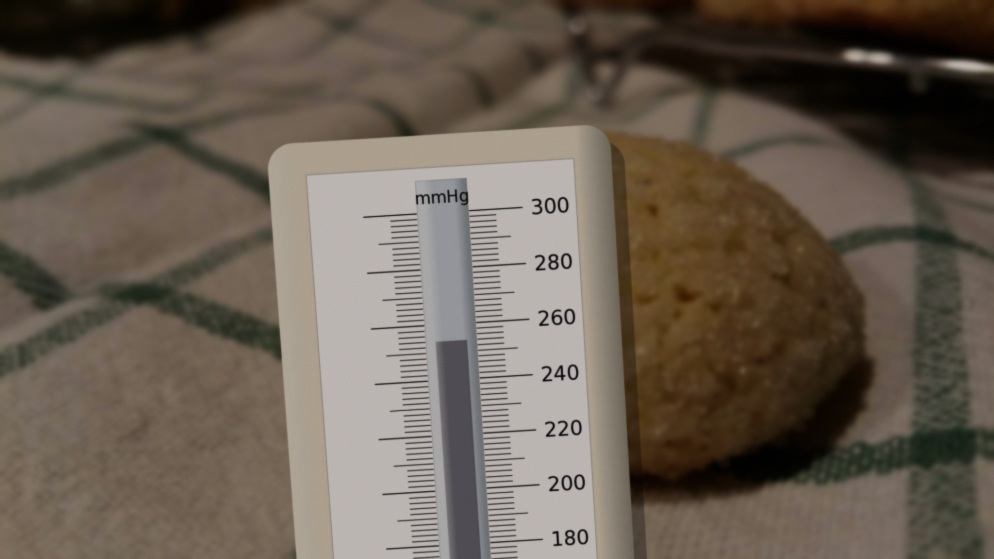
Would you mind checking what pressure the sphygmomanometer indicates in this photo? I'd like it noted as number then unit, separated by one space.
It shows 254 mmHg
